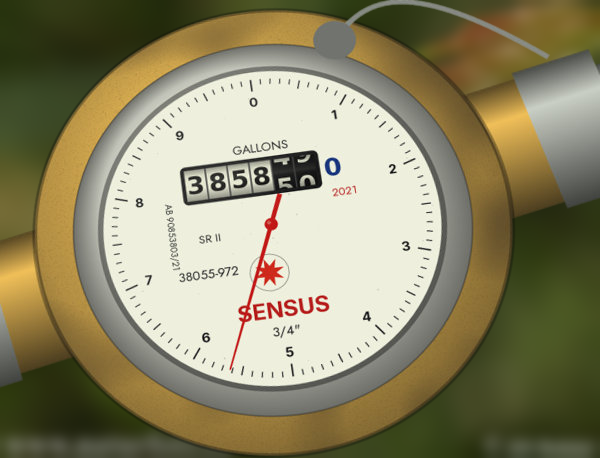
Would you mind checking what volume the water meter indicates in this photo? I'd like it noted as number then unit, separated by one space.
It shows 3858495.6 gal
